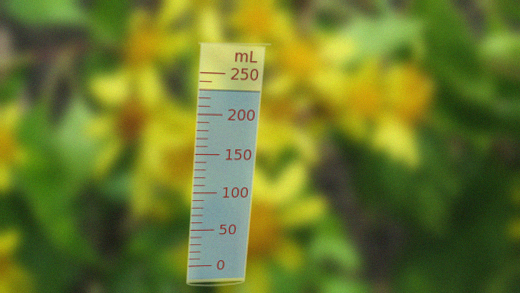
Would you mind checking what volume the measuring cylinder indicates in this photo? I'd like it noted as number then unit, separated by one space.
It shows 230 mL
